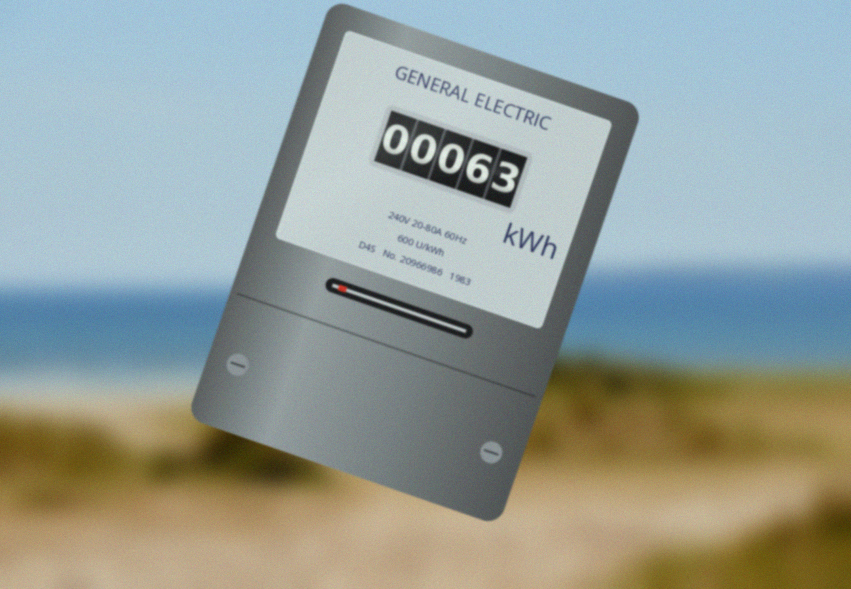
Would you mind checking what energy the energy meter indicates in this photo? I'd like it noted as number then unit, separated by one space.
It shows 63 kWh
